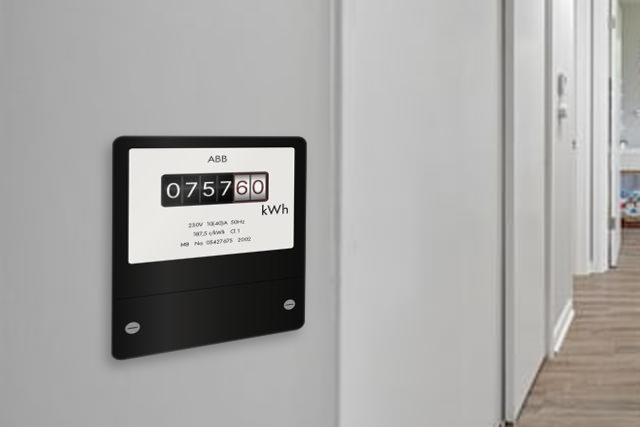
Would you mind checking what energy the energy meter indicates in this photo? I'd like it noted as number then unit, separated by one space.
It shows 757.60 kWh
